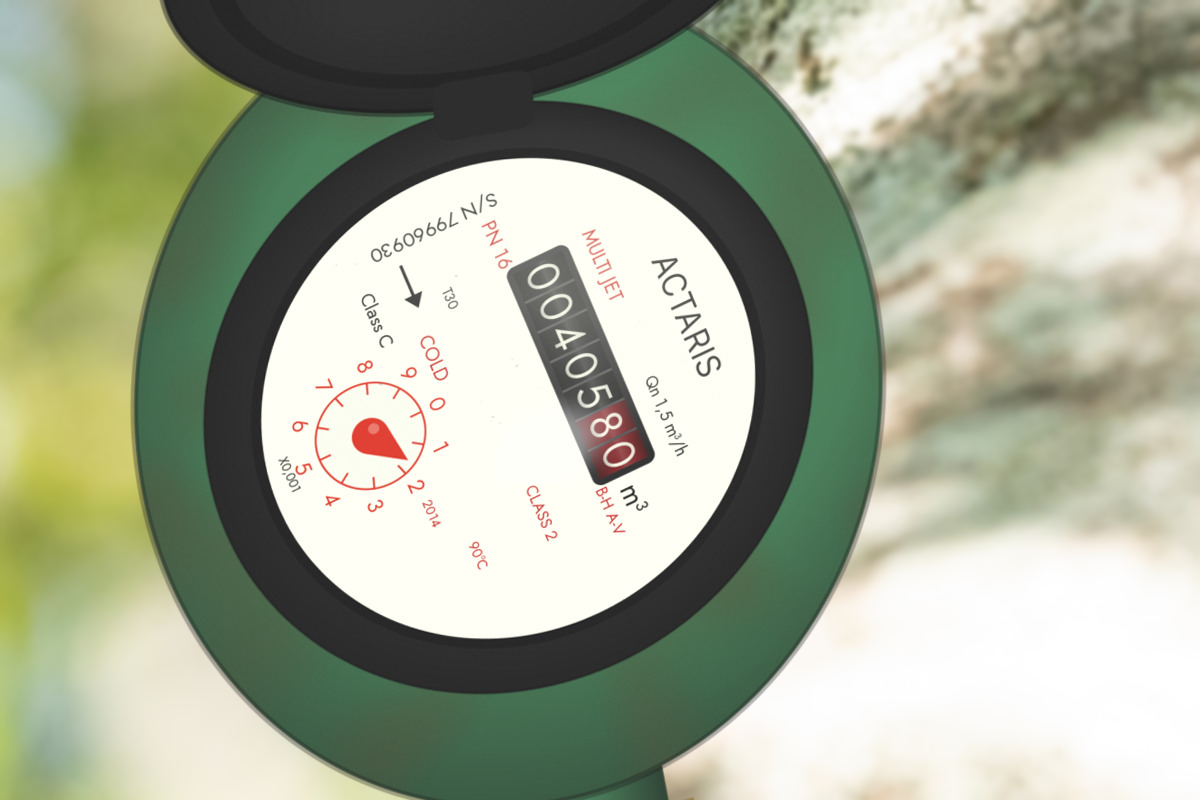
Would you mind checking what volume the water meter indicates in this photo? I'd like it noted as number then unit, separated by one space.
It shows 405.801 m³
